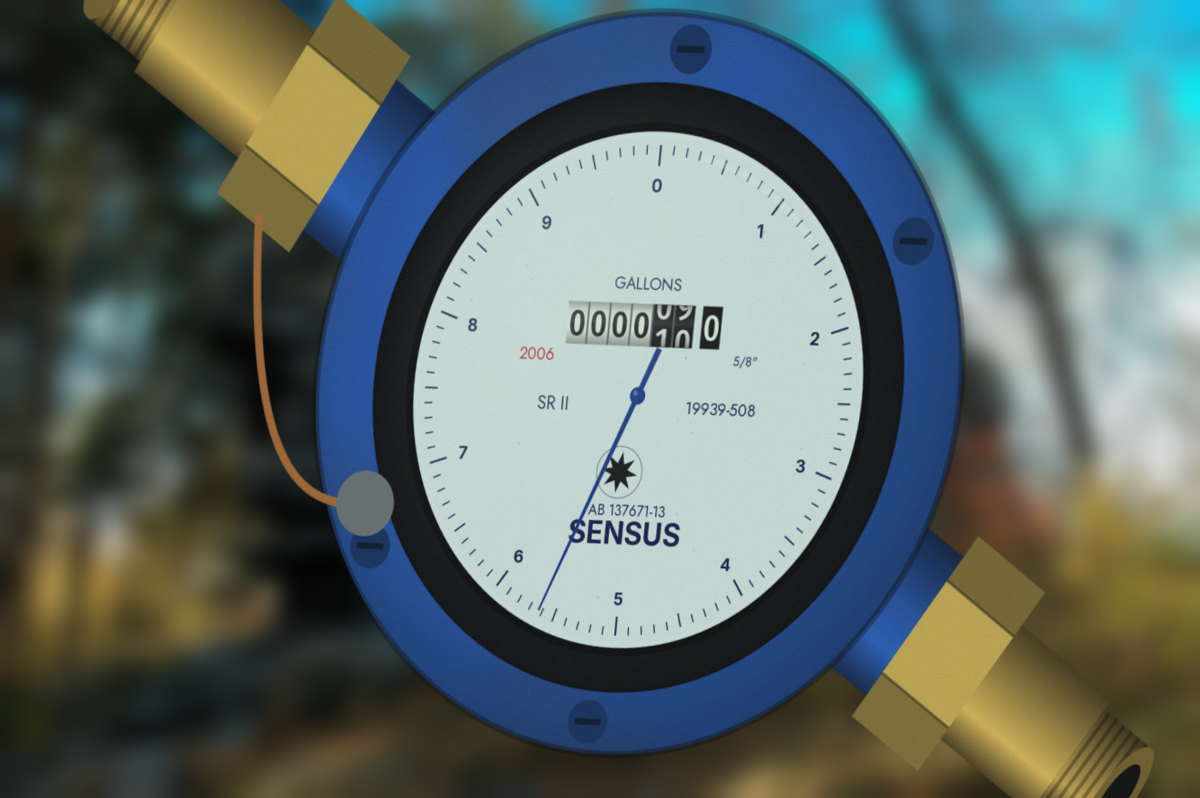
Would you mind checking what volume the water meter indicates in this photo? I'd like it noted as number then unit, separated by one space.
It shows 95.6 gal
